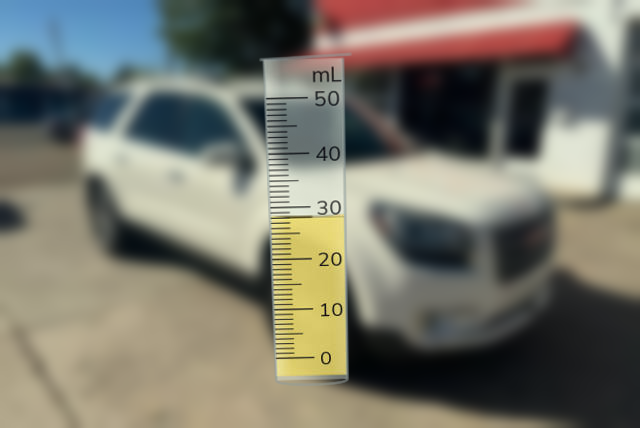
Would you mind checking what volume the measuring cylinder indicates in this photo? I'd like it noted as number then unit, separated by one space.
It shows 28 mL
